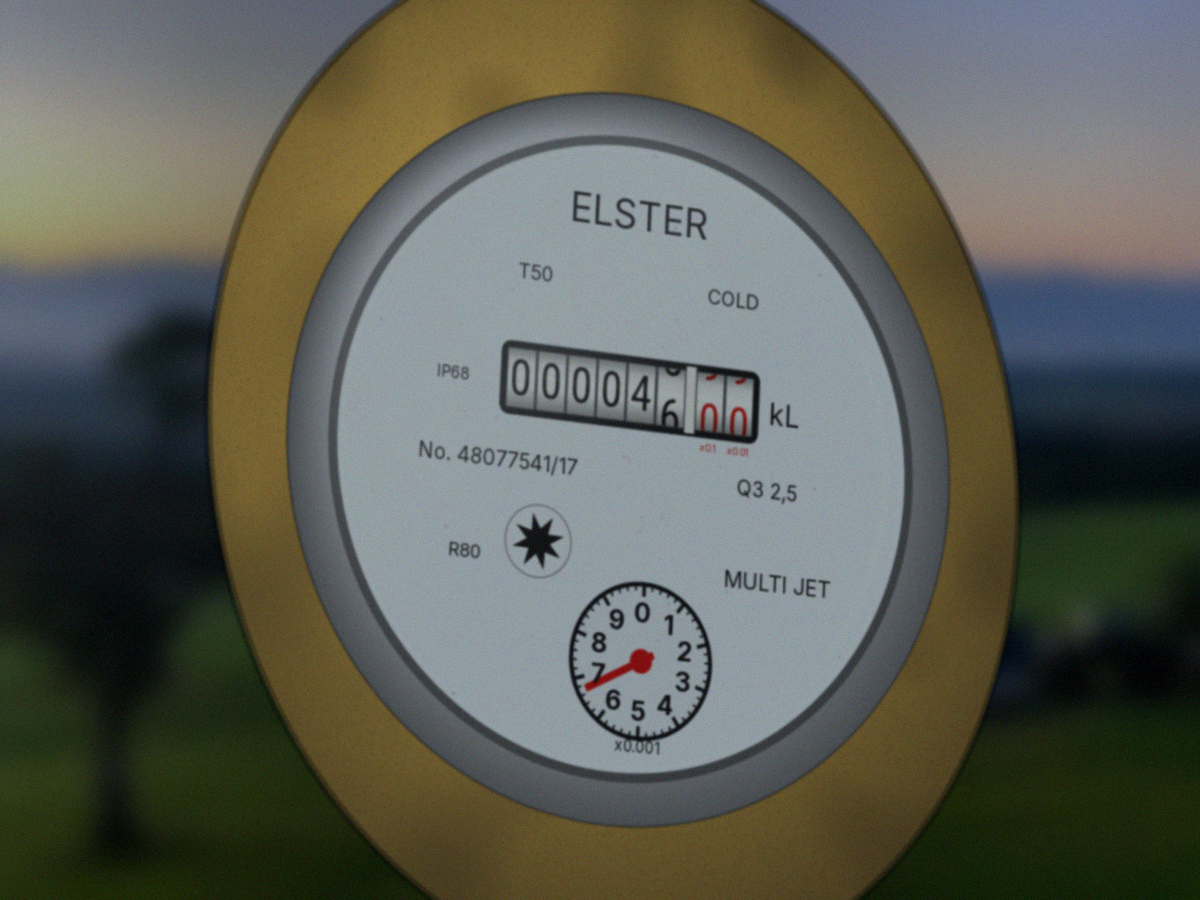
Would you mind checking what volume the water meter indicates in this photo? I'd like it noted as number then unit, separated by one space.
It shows 45.996 kL
